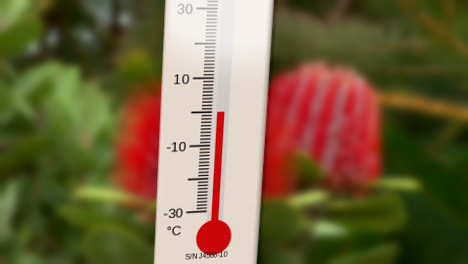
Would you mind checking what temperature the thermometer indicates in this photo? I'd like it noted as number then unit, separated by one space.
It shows 0 °C
